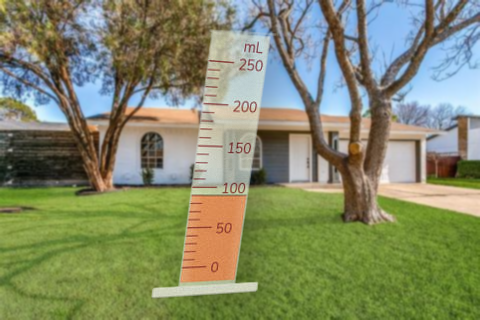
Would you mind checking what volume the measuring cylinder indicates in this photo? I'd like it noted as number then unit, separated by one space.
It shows 90 mL
